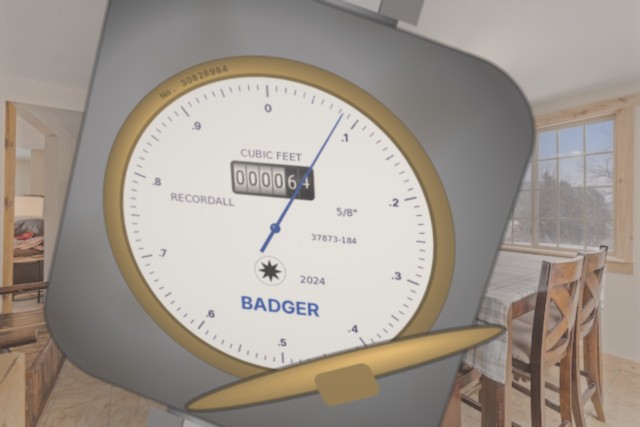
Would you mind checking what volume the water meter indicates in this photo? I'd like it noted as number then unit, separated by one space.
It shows 64.08 ft³
